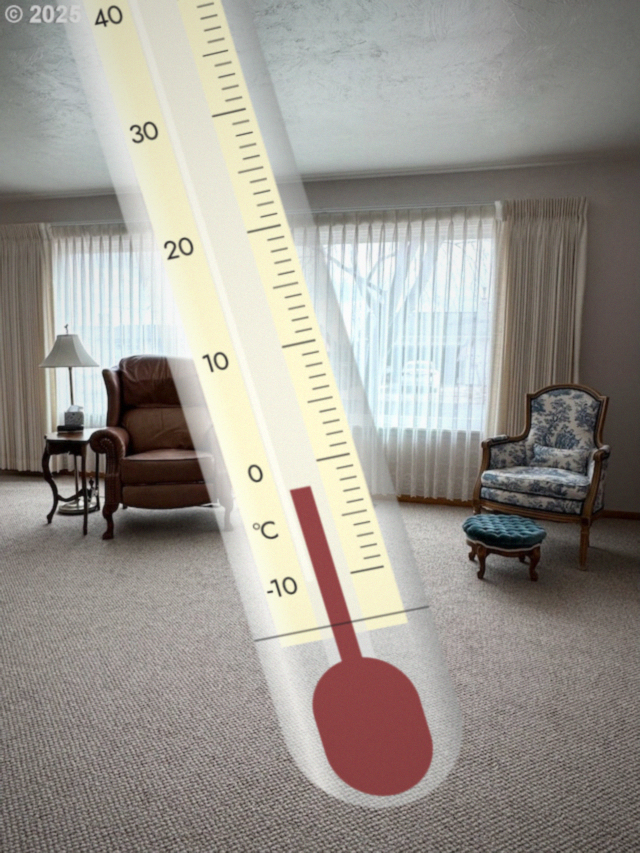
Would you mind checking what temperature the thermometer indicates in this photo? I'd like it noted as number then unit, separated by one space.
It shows -2 °C
